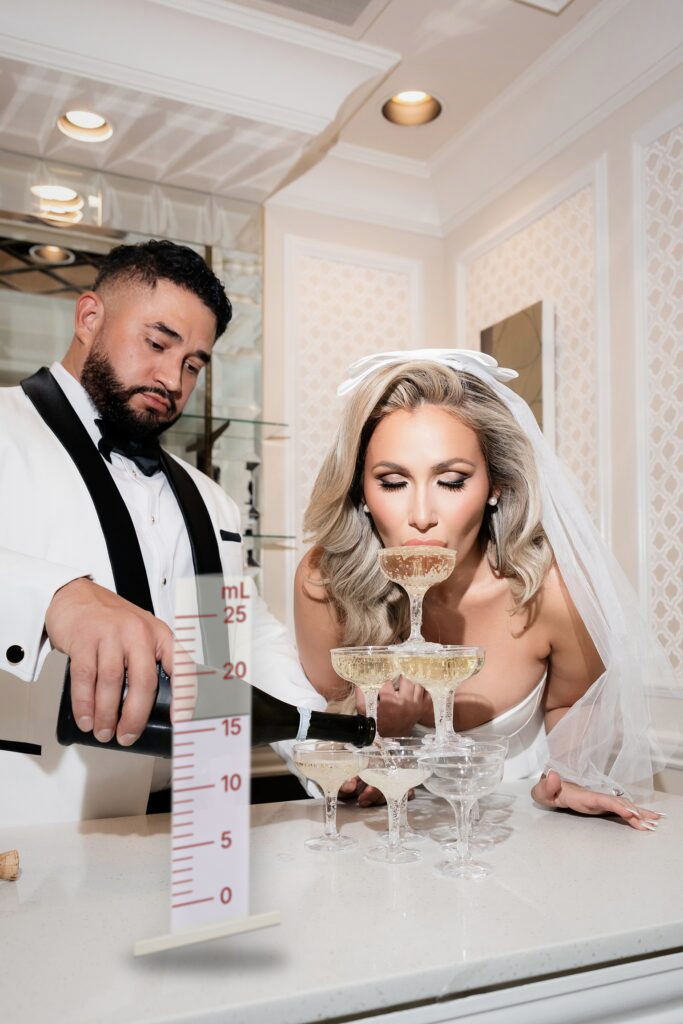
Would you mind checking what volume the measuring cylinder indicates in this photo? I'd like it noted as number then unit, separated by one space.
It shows 16 mL
